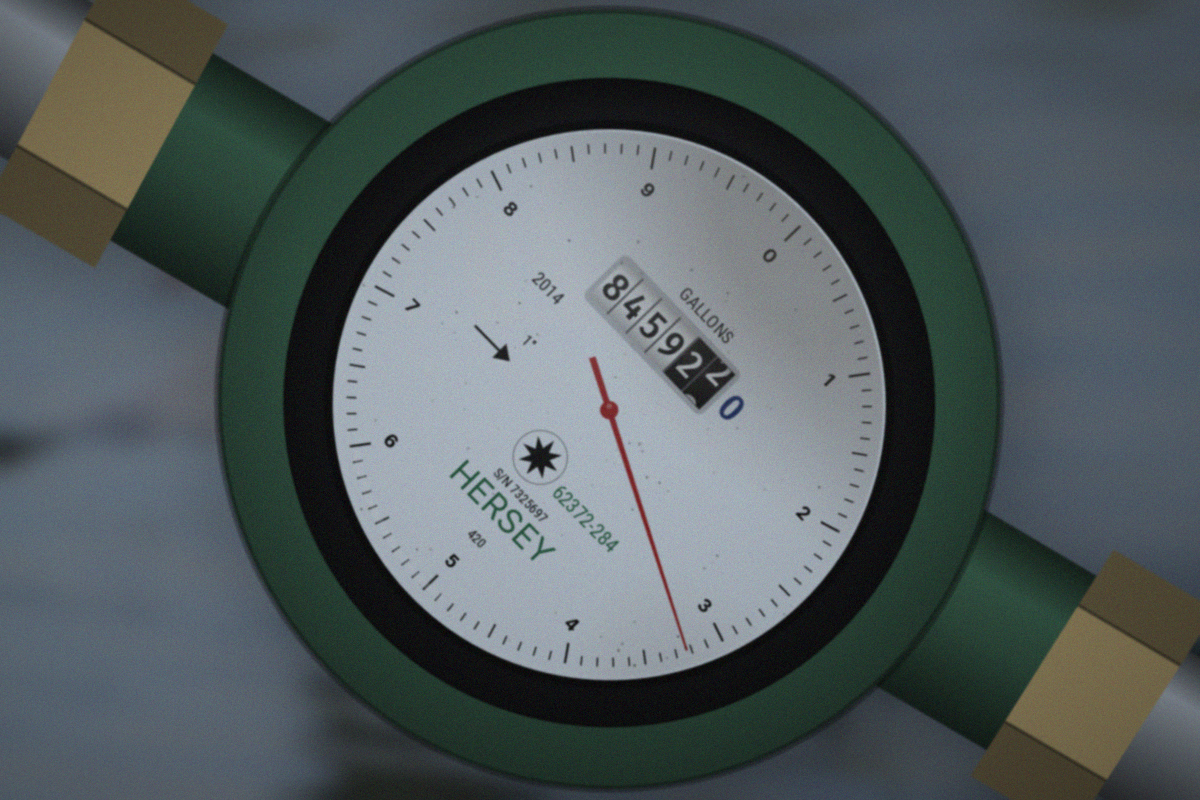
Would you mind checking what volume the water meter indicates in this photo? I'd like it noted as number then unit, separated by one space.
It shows 8459223.2 gal
